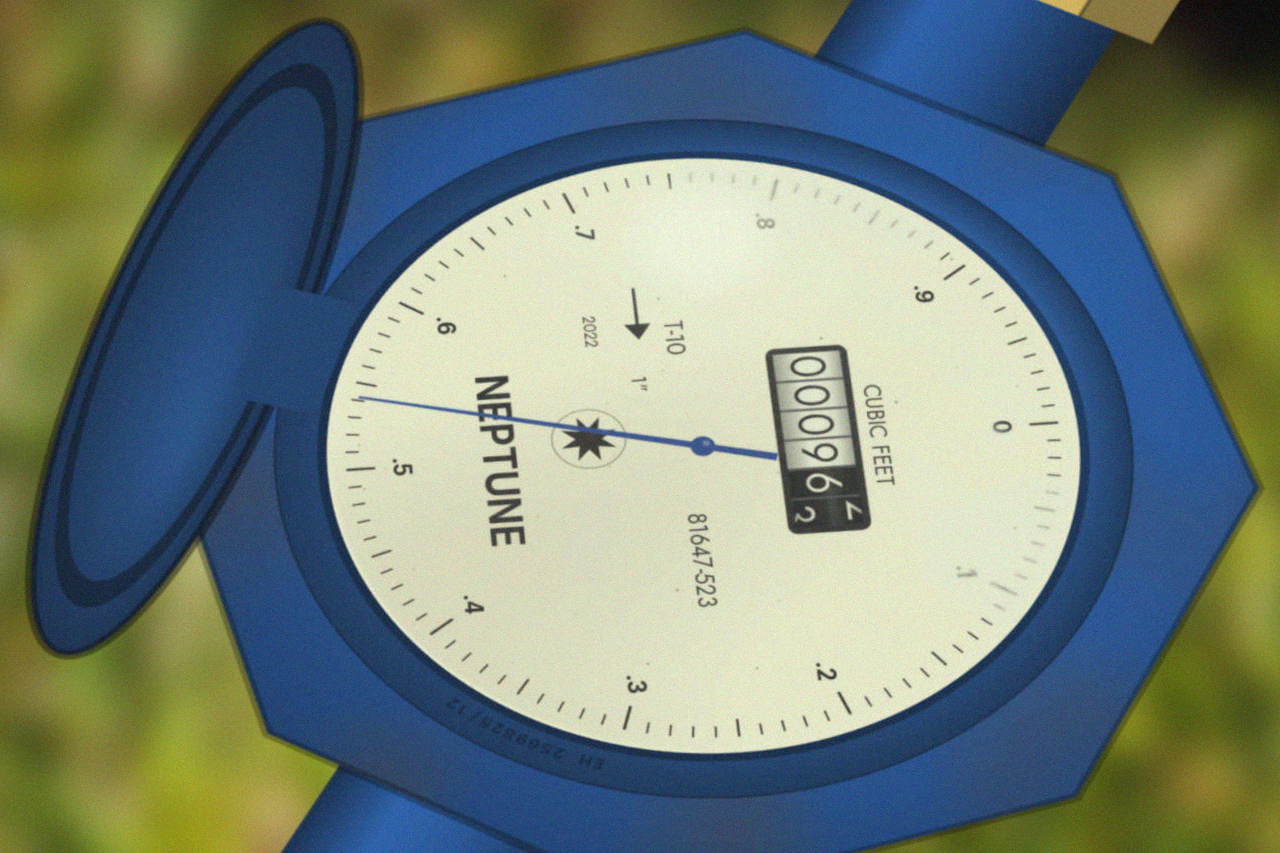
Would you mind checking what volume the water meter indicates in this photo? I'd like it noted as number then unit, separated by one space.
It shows 962.54 ft³
